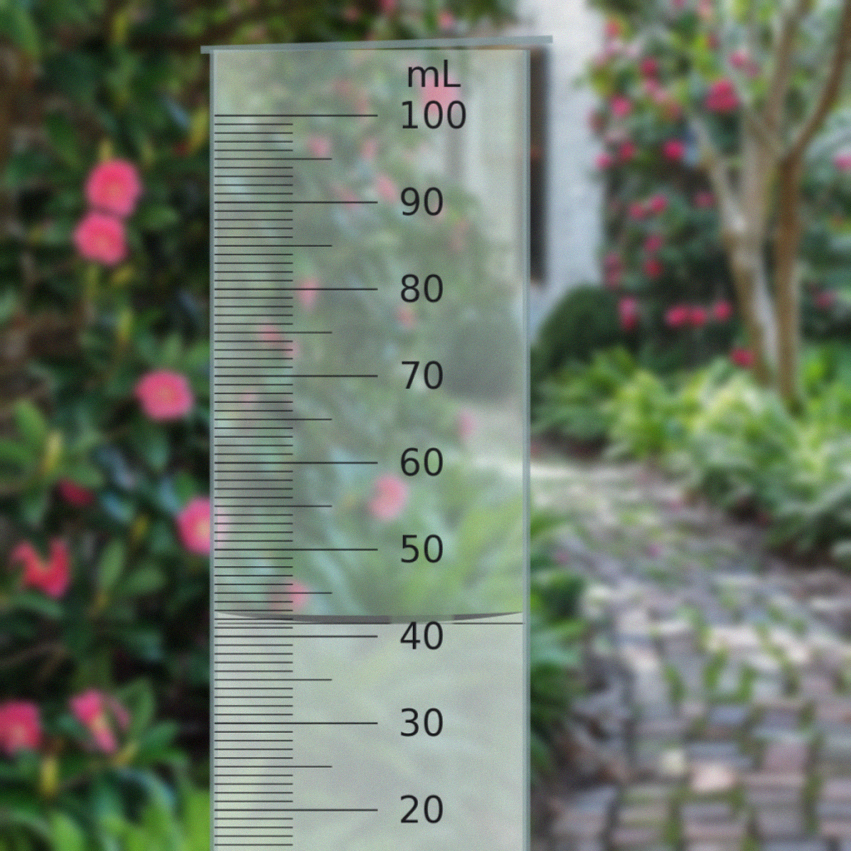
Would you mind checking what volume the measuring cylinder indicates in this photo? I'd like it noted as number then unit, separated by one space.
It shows 41.5 mL
